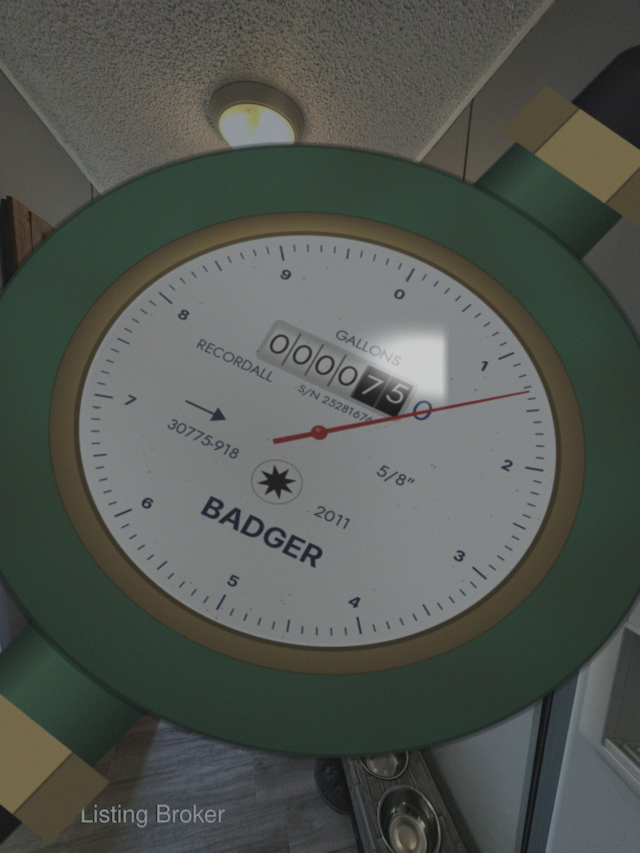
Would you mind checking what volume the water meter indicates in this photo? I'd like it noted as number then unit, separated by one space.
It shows 751.3 gal
